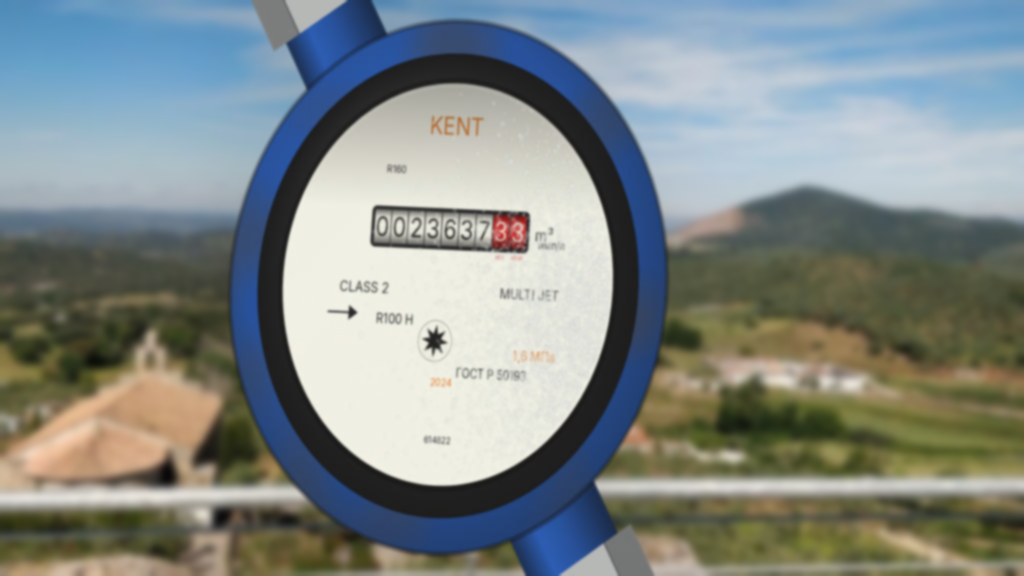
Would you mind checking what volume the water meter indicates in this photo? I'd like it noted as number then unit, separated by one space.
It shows 23637.33 m³
